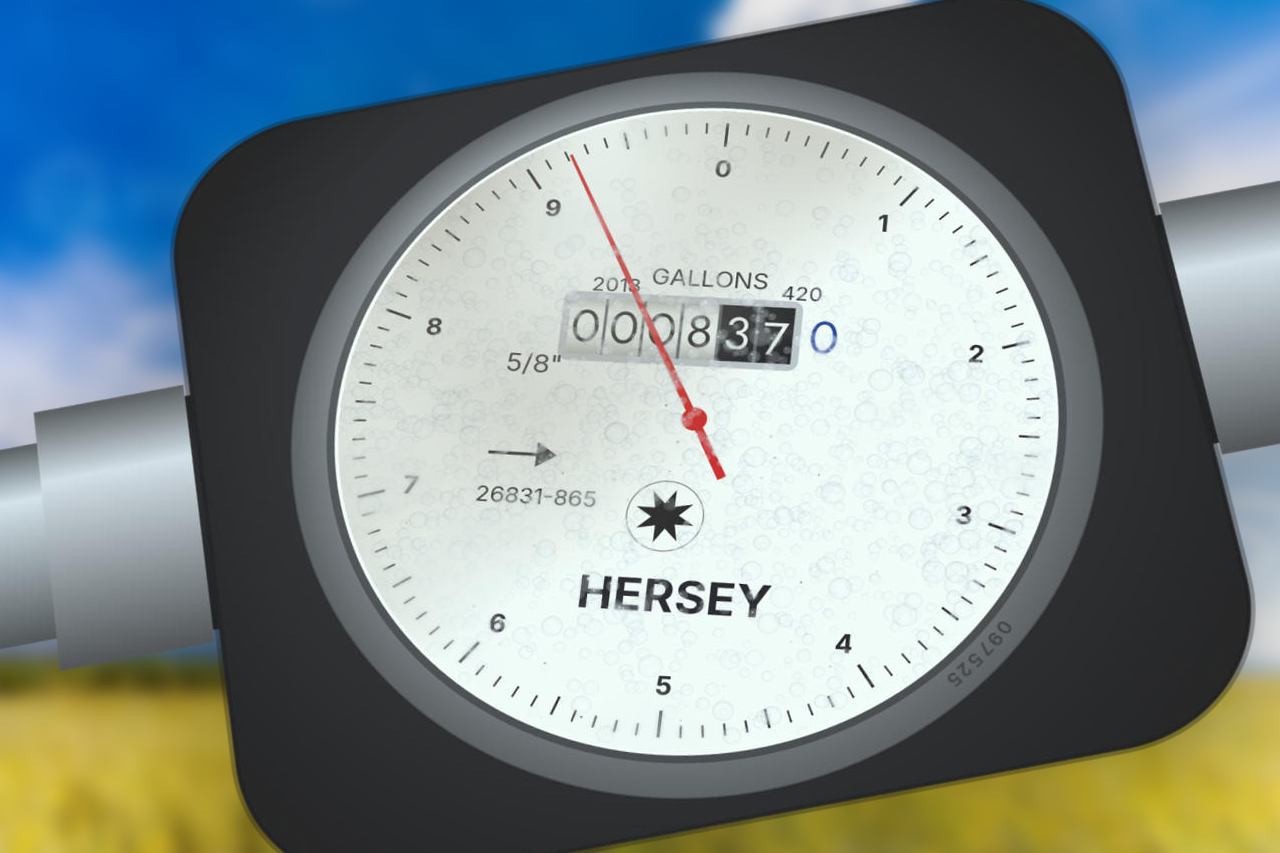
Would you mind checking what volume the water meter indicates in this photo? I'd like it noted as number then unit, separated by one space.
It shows 8369.2 gal
